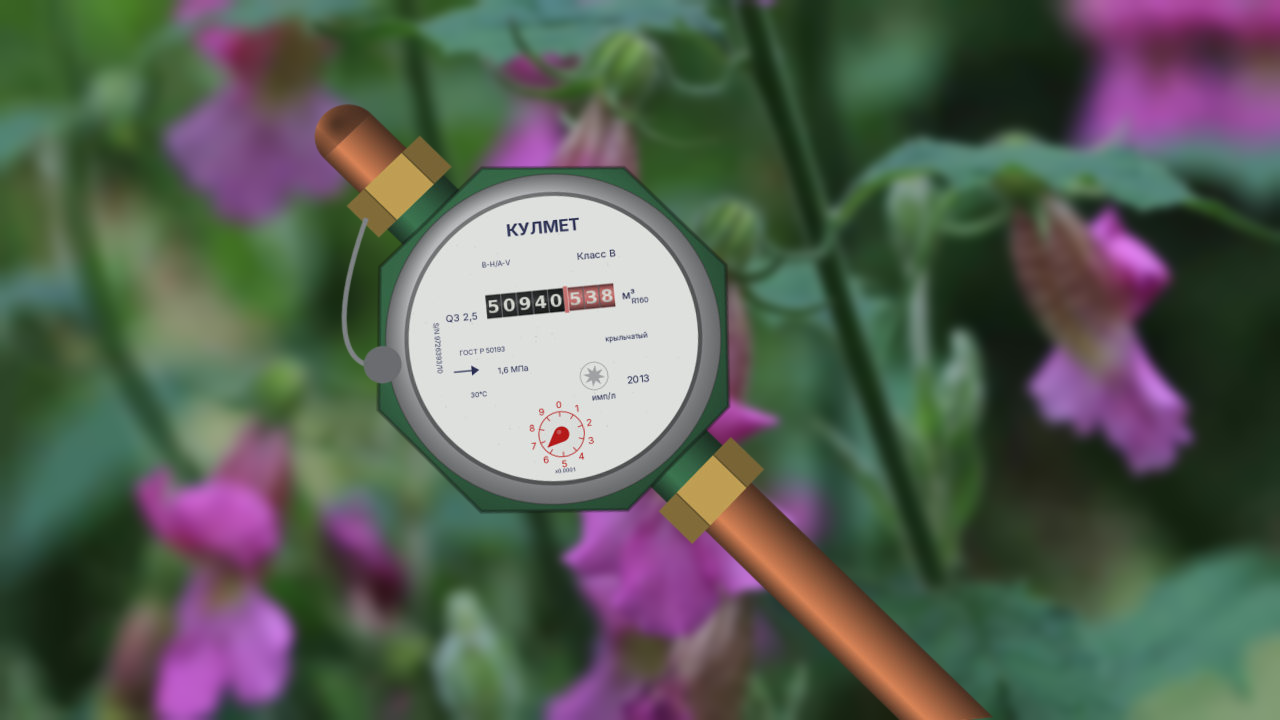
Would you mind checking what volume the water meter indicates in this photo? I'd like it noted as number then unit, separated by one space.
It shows 50940.5386 m³
